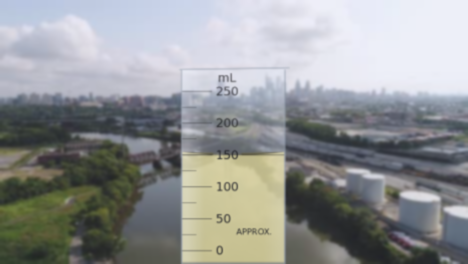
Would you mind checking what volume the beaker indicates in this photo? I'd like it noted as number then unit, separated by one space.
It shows 150 mL
